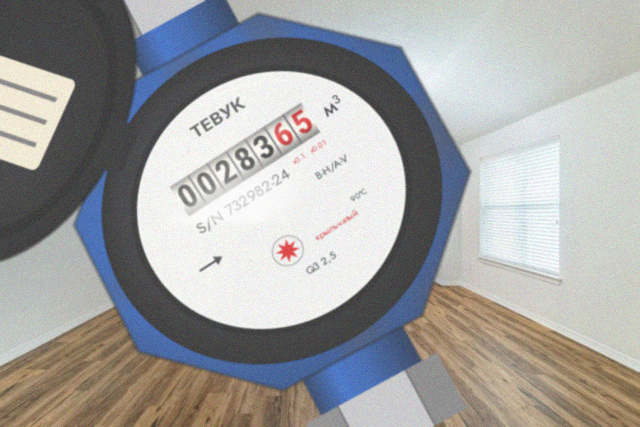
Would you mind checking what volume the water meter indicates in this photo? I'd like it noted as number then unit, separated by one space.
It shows 283.65 m³
